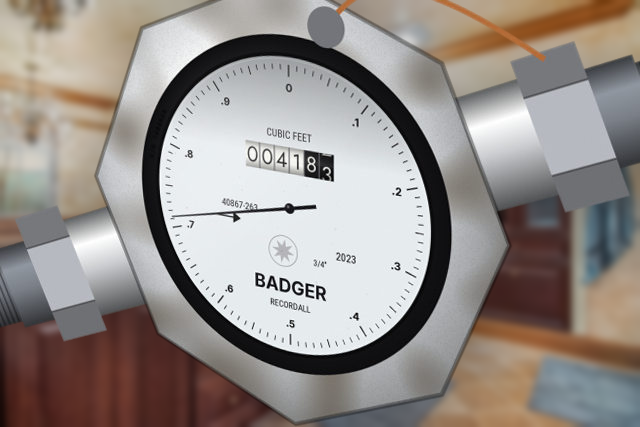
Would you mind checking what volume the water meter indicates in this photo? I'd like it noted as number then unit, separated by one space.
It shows 4182.71 ft³
